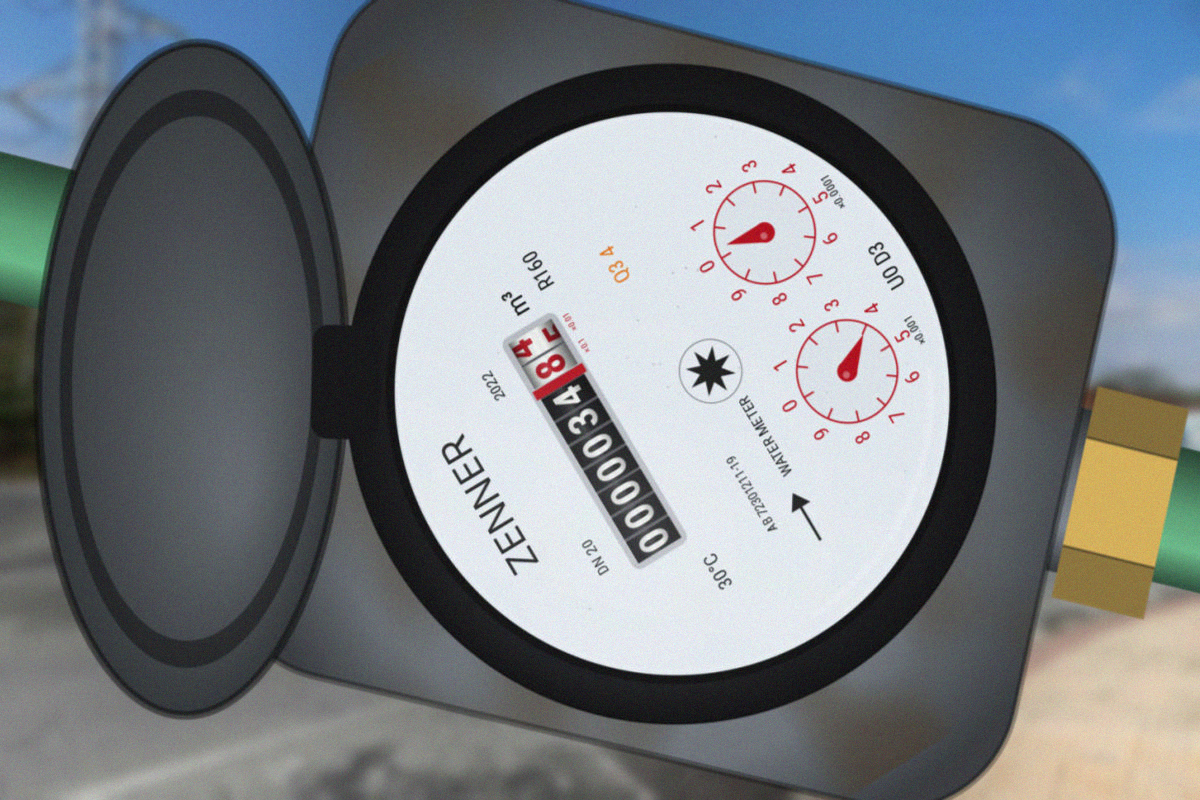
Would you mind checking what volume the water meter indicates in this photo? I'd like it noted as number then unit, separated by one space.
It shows 34.8440 m³
